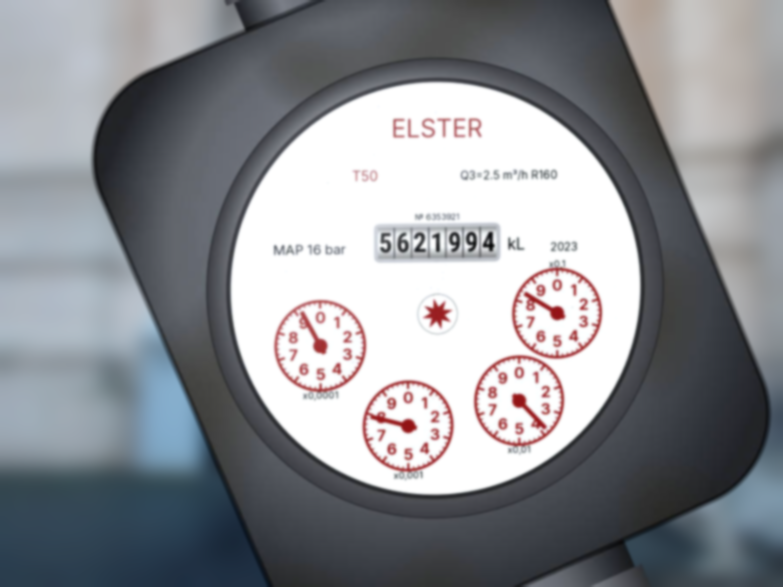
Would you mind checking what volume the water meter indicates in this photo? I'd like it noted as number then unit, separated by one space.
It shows 5621994.8379 kL
